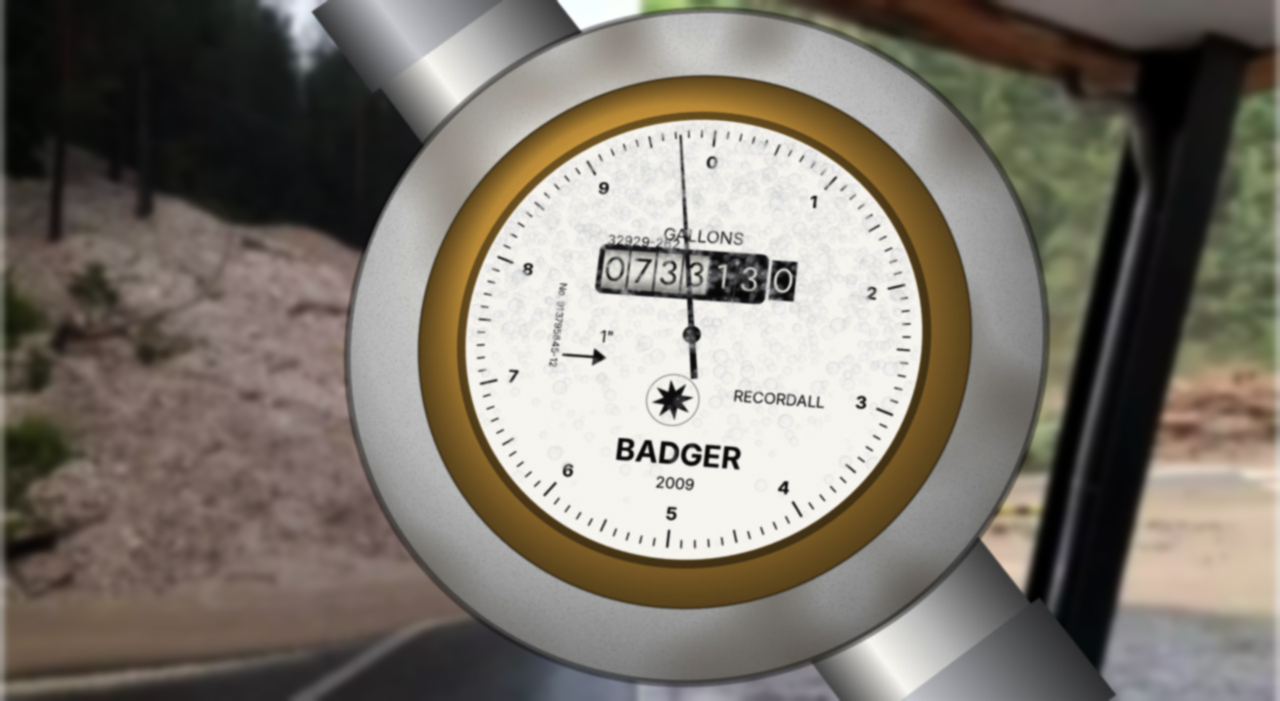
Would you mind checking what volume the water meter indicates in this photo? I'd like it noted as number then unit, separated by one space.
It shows 733129.7 gal
